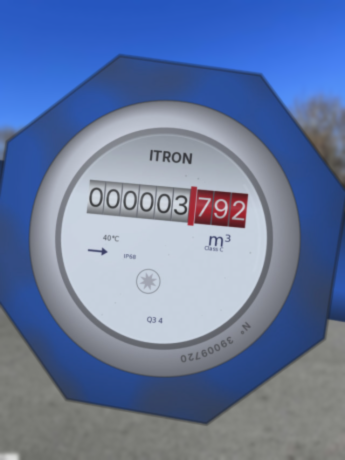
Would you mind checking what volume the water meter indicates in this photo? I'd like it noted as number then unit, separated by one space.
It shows 3.792 m³
